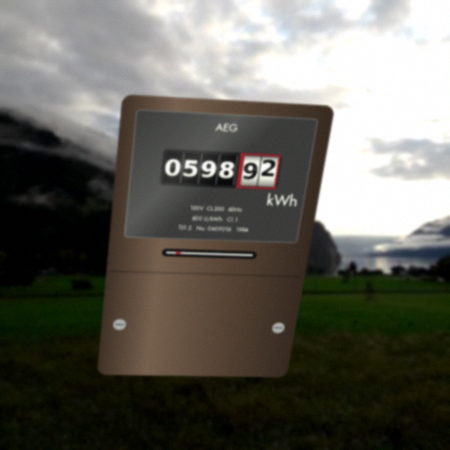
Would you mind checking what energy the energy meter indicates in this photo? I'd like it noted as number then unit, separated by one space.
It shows 598.92 kWh
